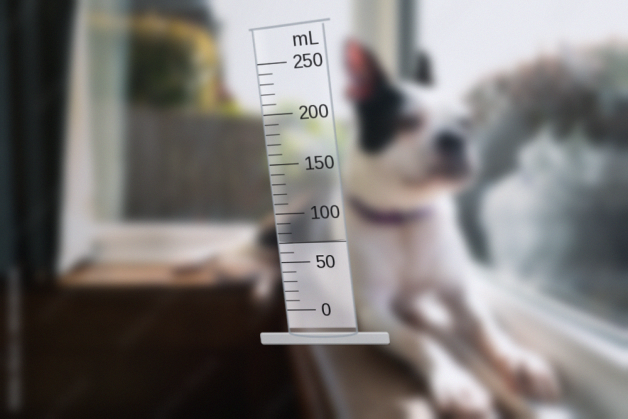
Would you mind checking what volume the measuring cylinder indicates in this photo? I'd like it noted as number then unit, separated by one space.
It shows 70 mL
